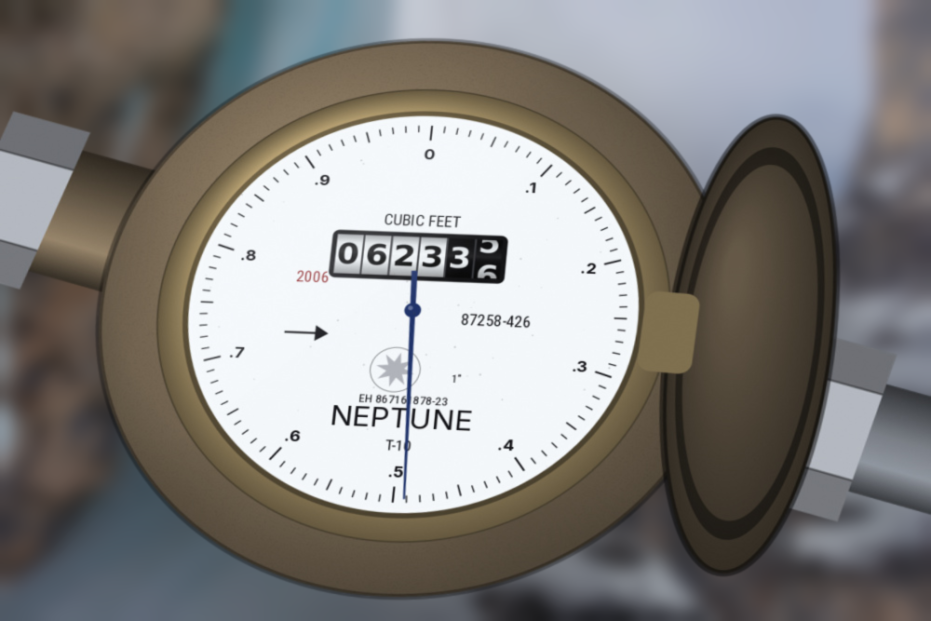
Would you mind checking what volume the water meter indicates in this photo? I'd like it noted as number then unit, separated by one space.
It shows 62335.49 ft³
